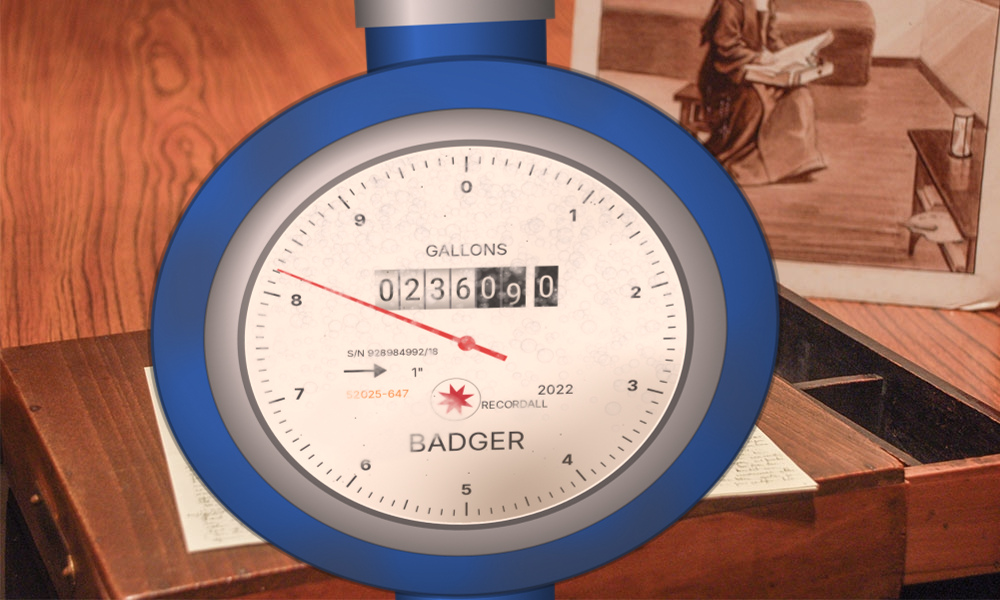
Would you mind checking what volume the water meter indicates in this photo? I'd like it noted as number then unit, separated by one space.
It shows 236088.2 gal
